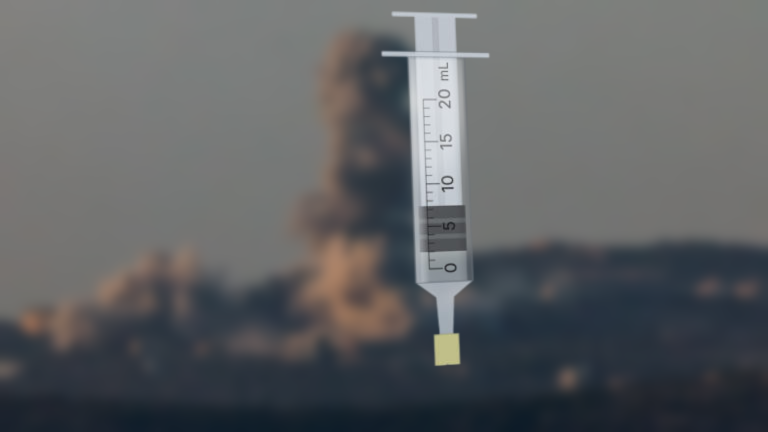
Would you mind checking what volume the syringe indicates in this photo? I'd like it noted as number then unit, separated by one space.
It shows 2 mL
